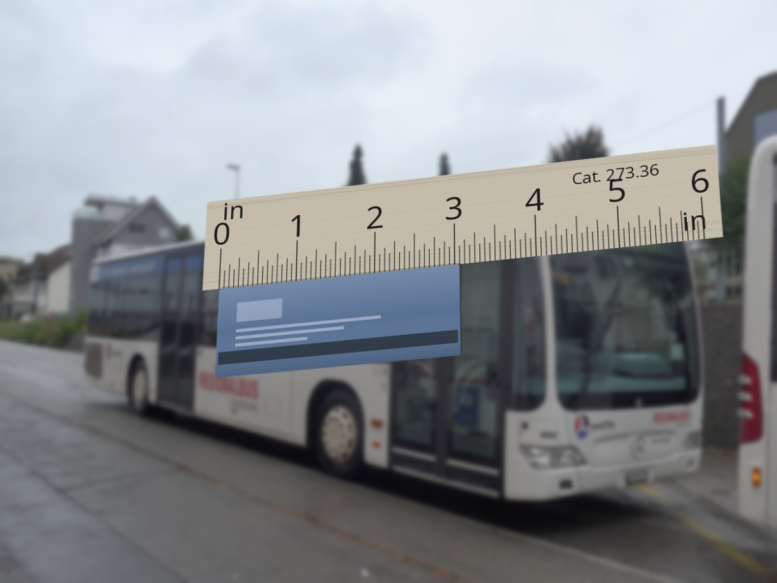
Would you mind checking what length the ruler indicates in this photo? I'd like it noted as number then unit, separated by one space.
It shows 3.0625 in
